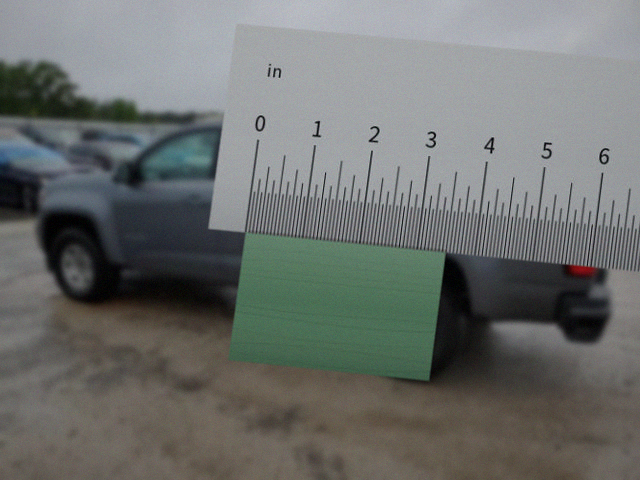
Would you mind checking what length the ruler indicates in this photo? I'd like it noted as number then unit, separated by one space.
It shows 3.5 in
